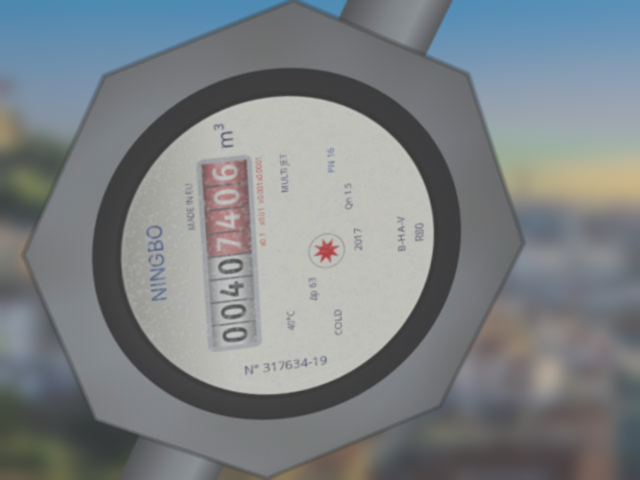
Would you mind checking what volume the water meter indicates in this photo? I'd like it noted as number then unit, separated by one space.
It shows 40.7406 m³
